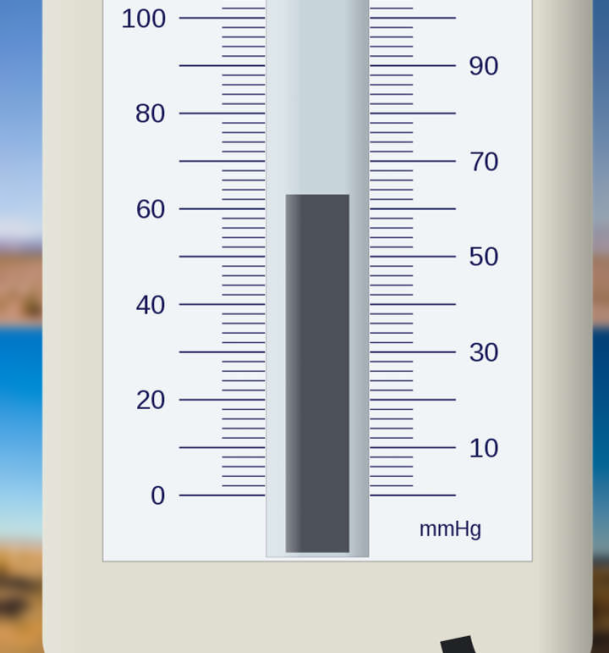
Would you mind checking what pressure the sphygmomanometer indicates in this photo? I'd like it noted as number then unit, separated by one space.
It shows 63 mmHg
